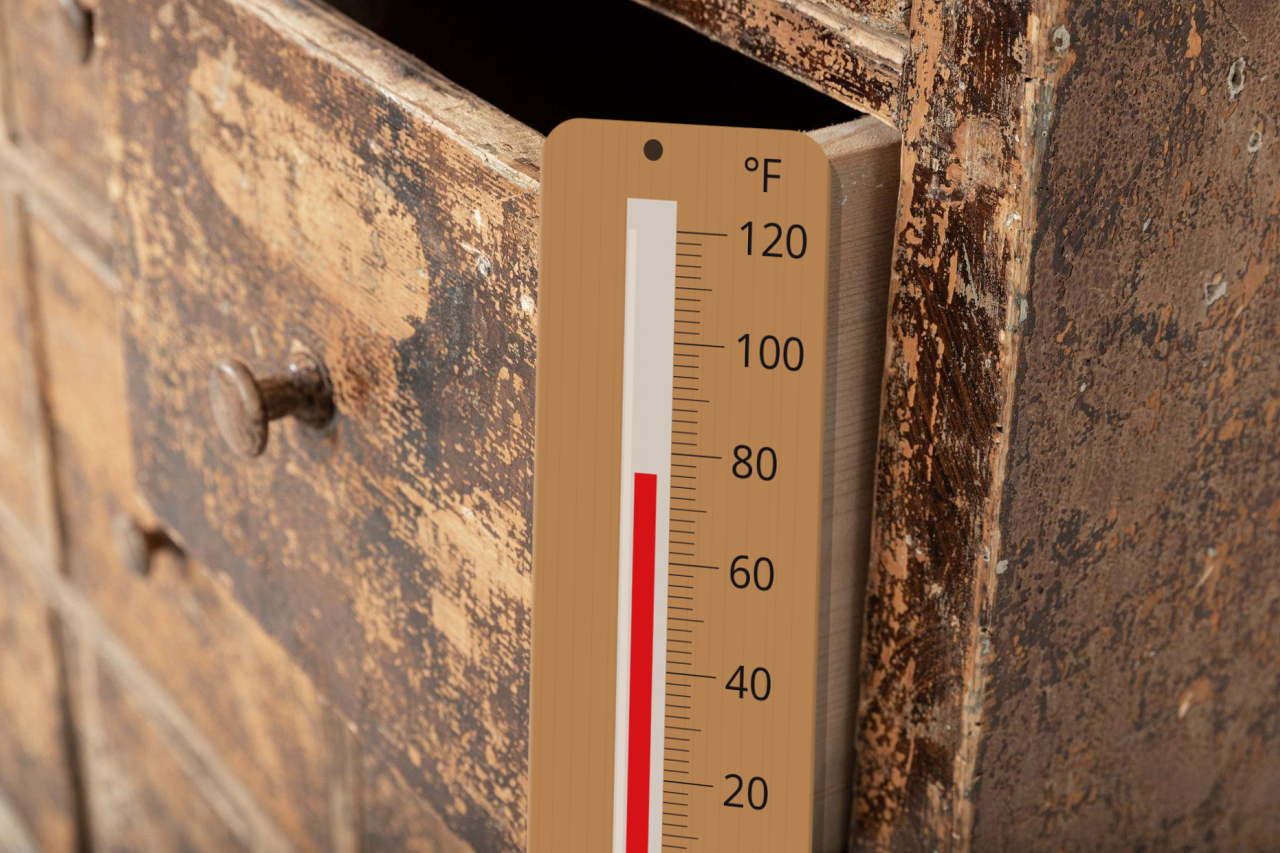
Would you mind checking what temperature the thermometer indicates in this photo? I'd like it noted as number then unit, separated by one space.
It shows 76 °F
